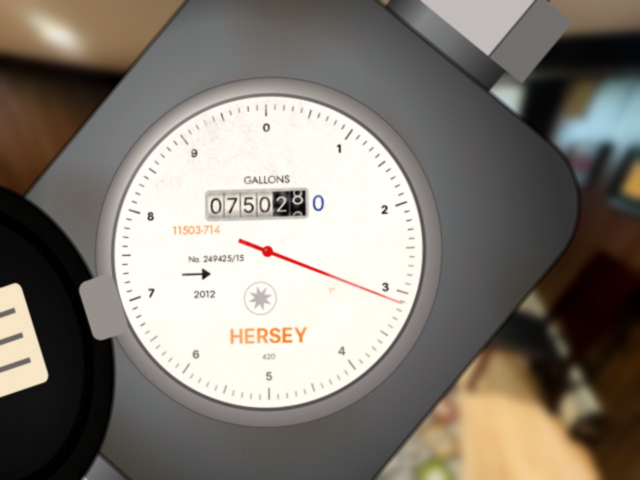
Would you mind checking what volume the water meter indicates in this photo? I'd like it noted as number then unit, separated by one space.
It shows 750283.1 gal
